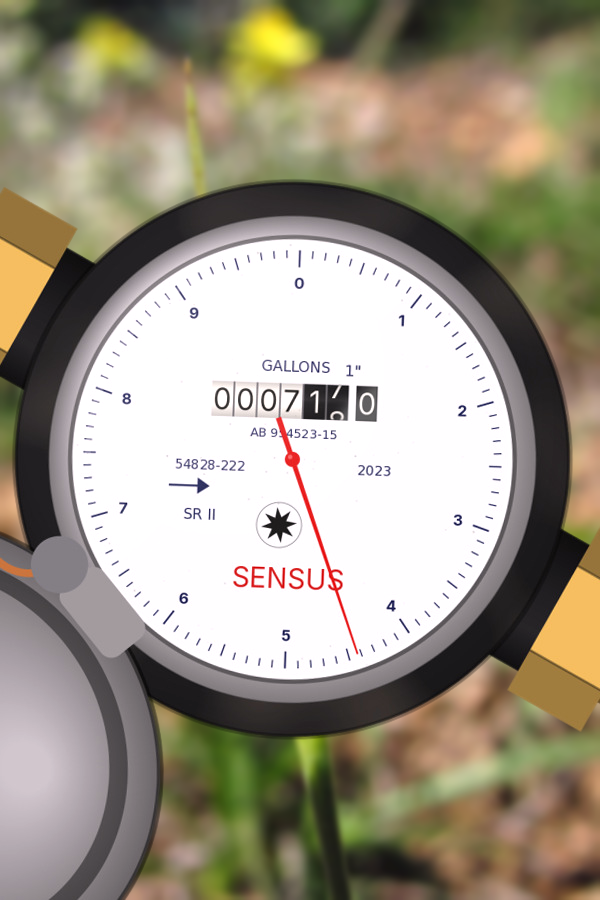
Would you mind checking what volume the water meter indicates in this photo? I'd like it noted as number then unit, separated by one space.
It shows 7174.4 gal
